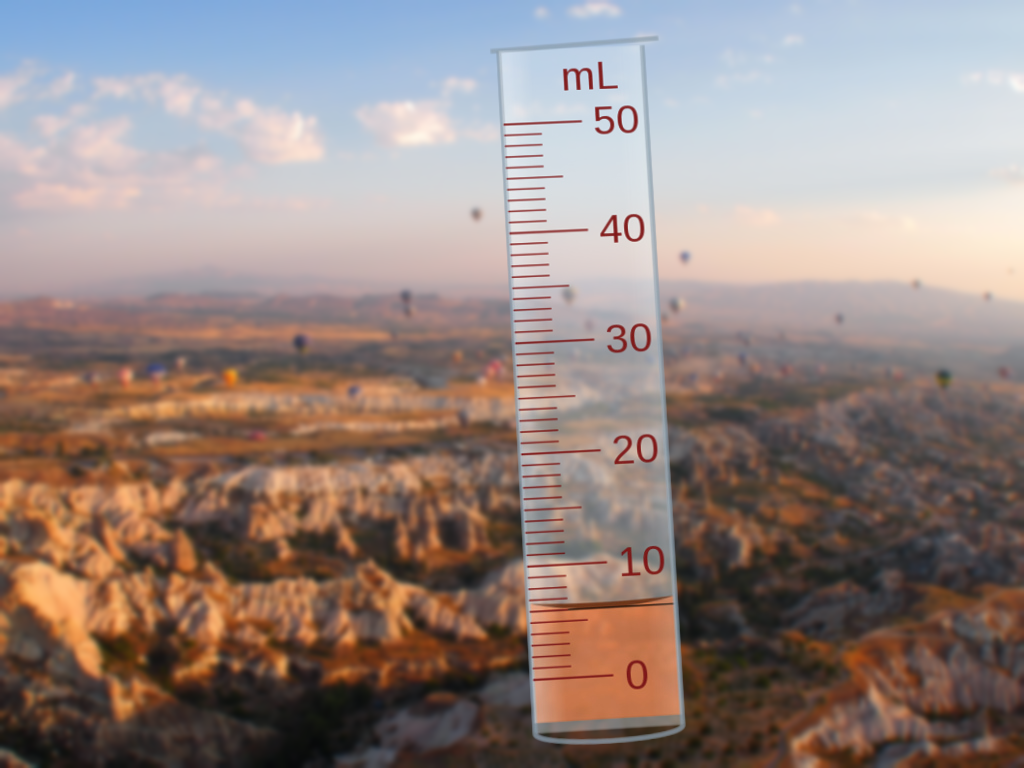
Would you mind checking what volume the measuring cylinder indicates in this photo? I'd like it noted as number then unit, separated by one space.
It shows 6 mL
